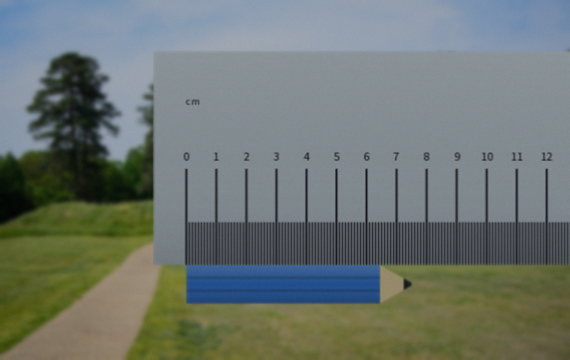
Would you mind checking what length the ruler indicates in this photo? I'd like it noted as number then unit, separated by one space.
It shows 7.5 cm
